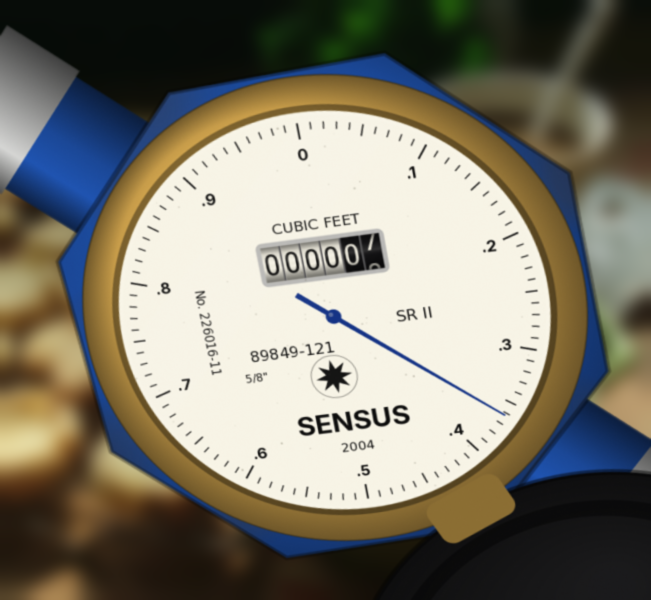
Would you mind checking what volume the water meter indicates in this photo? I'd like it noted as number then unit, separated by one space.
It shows 7.36 ft³
